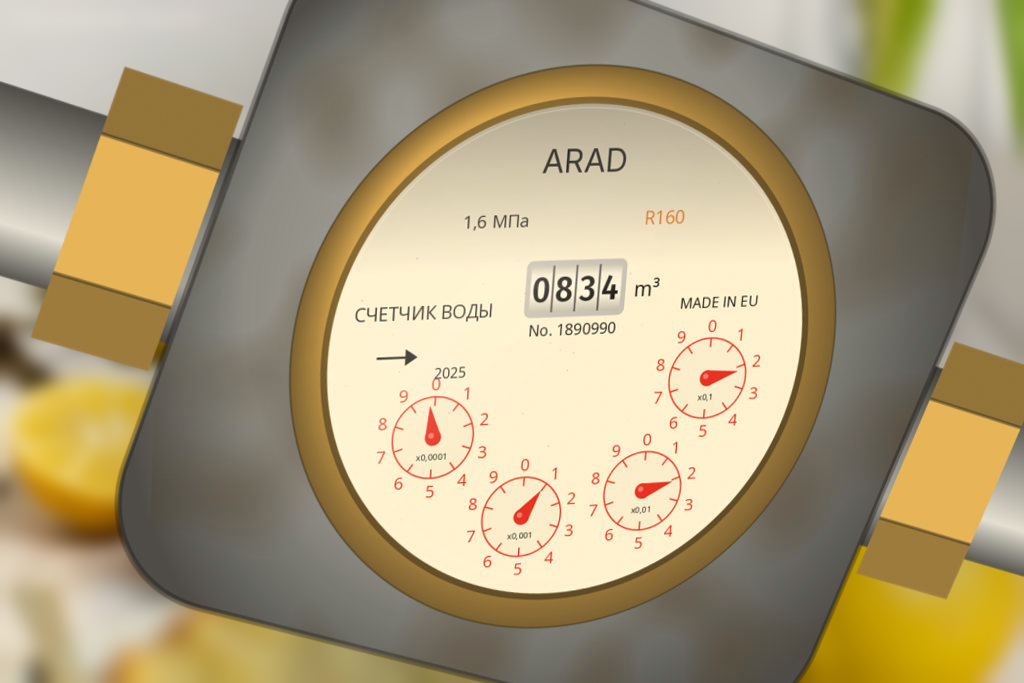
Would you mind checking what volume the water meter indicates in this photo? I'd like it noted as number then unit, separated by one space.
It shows 834.2209 m³
